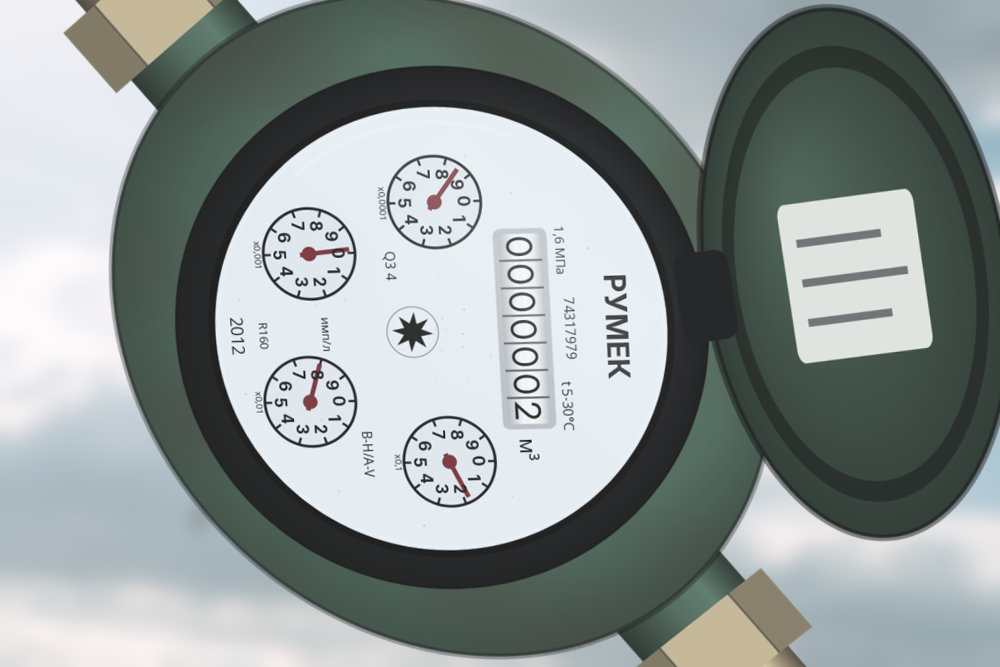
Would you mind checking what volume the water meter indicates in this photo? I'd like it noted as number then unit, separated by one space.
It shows 2.1798 m³
